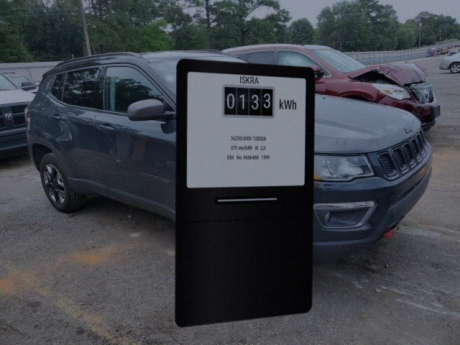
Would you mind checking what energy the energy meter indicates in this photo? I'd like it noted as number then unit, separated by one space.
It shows 133 kWh
